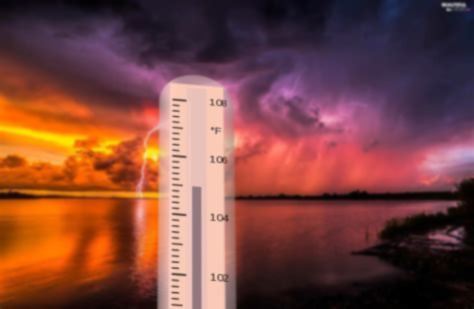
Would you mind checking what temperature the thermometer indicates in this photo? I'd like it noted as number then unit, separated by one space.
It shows 105 °F
